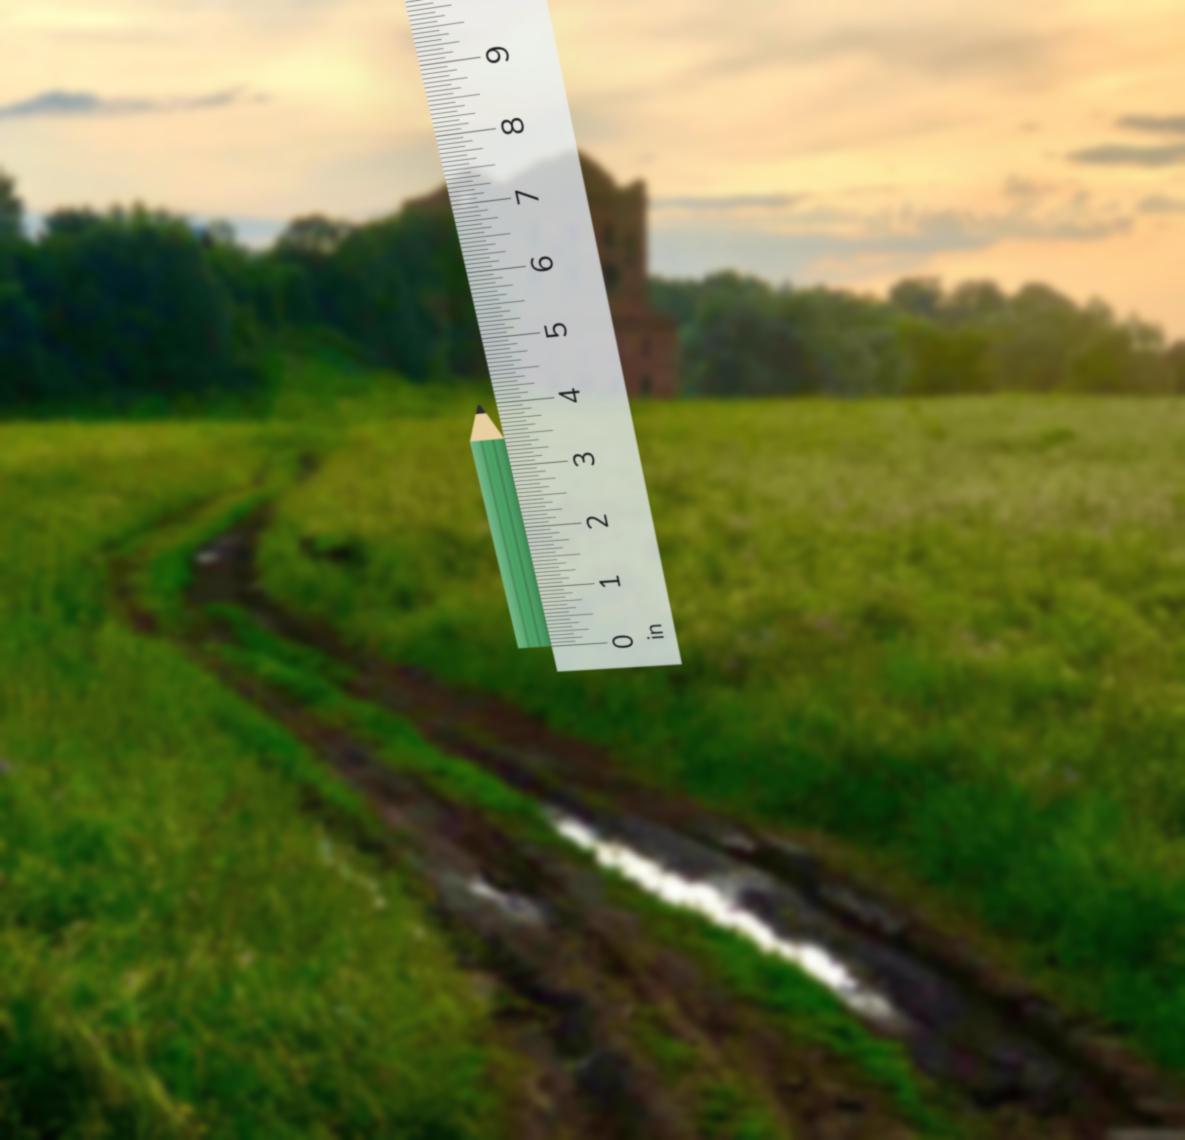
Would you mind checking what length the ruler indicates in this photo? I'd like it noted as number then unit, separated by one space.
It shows 4 in
